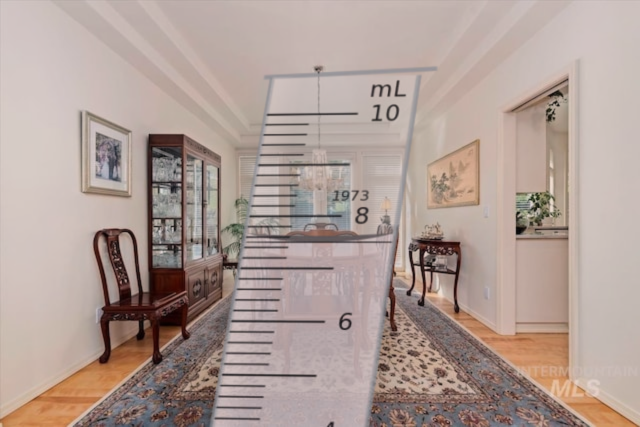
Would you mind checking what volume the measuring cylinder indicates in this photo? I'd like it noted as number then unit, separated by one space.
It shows 7.5 mL
